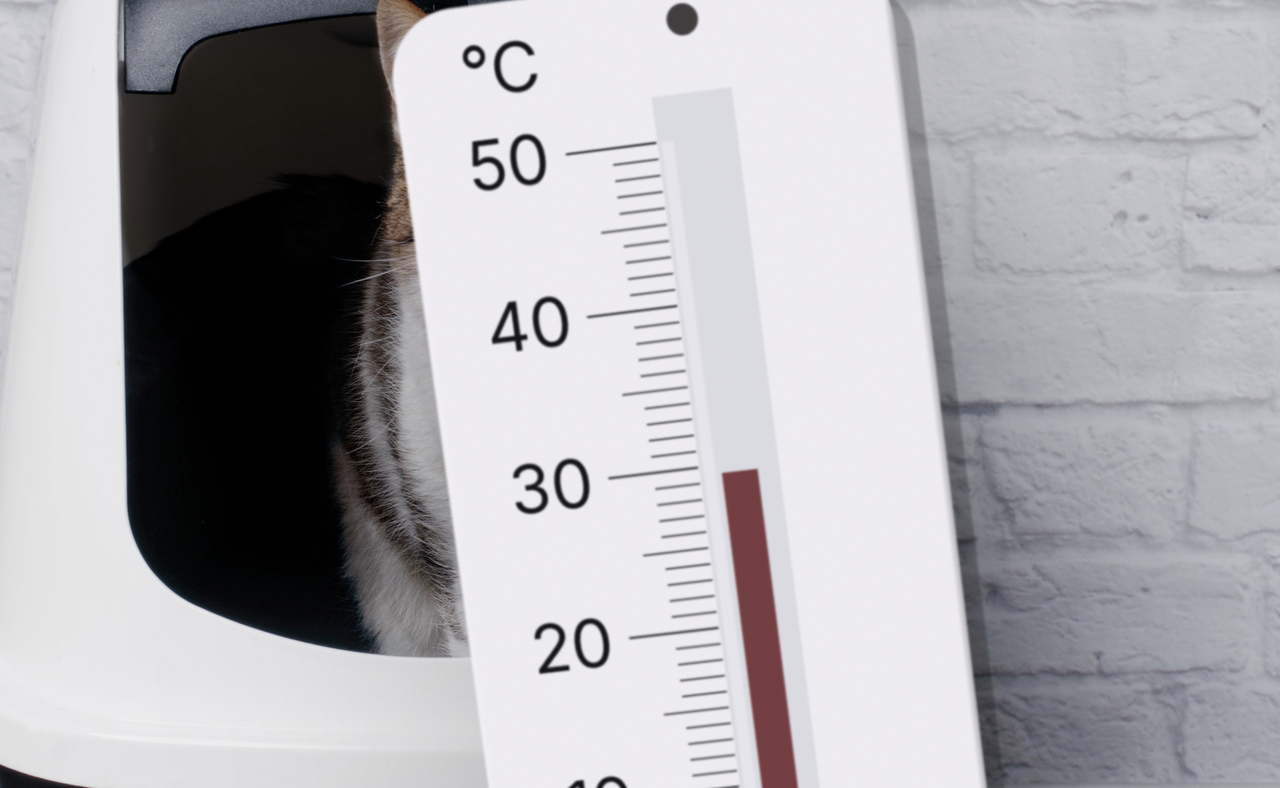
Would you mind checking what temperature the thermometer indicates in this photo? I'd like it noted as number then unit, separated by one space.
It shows 29.5 °C
